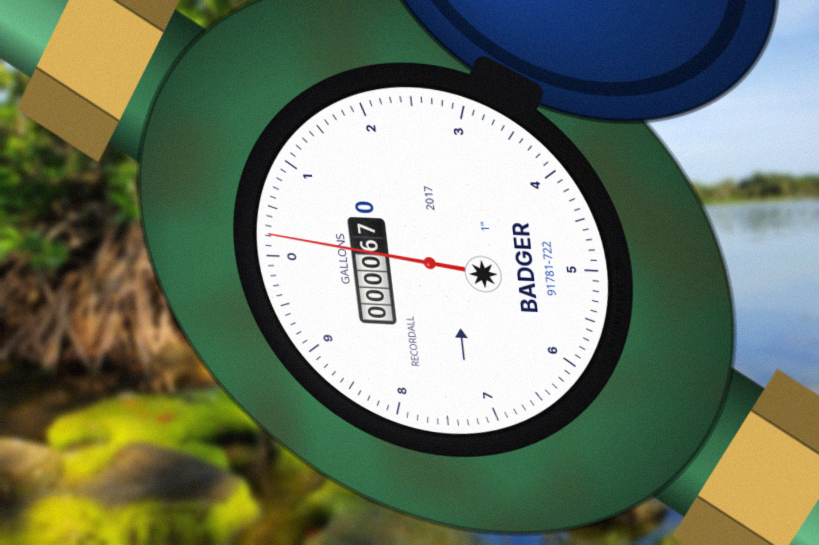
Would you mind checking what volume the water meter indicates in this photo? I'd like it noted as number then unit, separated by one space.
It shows 670.2 gal
